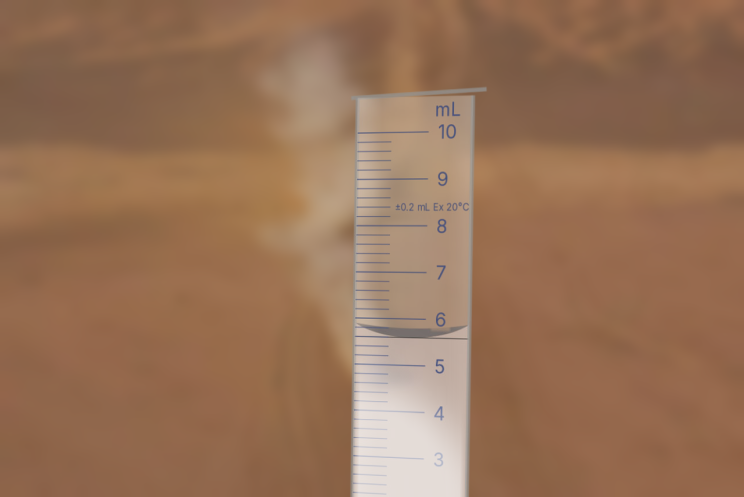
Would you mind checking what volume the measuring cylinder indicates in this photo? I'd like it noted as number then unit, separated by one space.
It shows 5.6 mL
